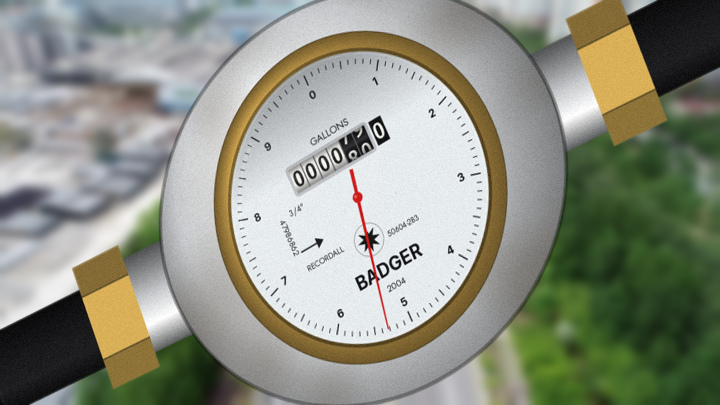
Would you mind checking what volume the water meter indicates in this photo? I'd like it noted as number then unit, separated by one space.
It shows 795.3 gal
